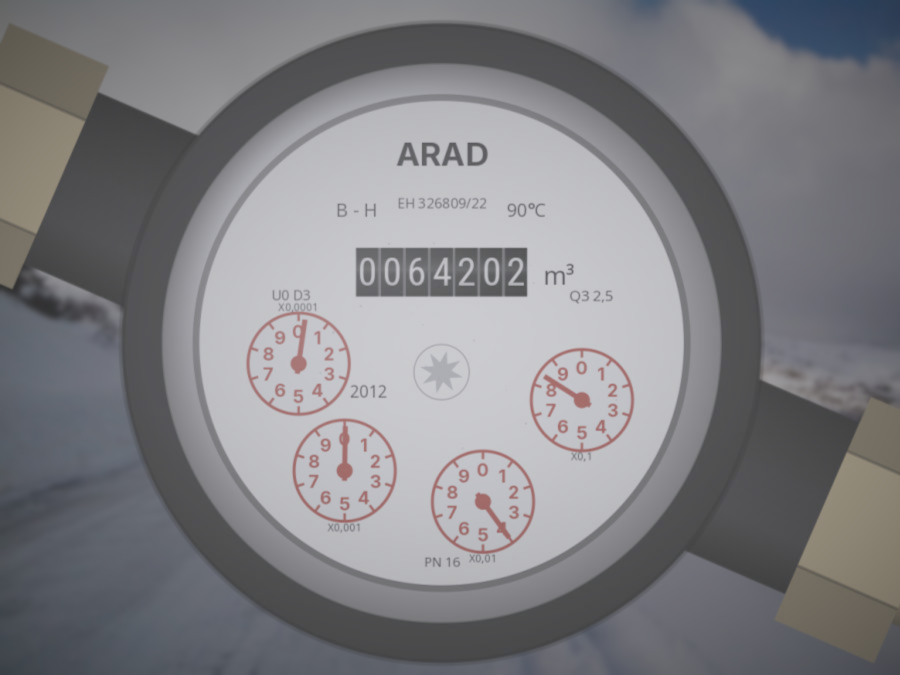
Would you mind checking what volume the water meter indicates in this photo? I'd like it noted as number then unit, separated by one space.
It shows 64202.8400 m³
